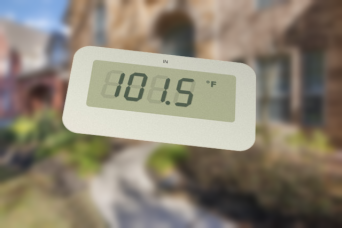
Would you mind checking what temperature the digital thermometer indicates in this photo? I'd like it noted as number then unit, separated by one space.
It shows 101.5 °F
